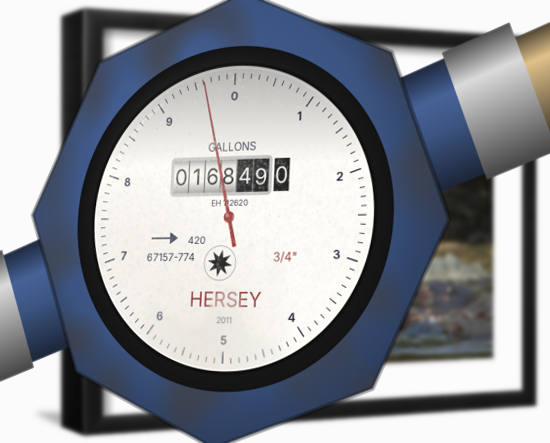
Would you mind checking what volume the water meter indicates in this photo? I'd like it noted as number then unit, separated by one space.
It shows 168489.6 gal
